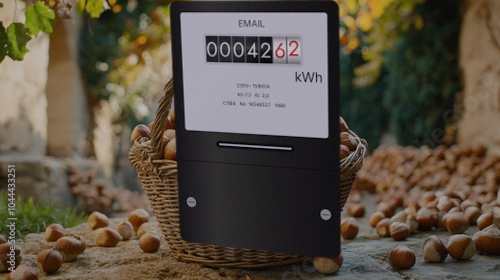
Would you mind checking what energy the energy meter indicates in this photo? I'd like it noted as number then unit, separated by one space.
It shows 42.62 kWh
